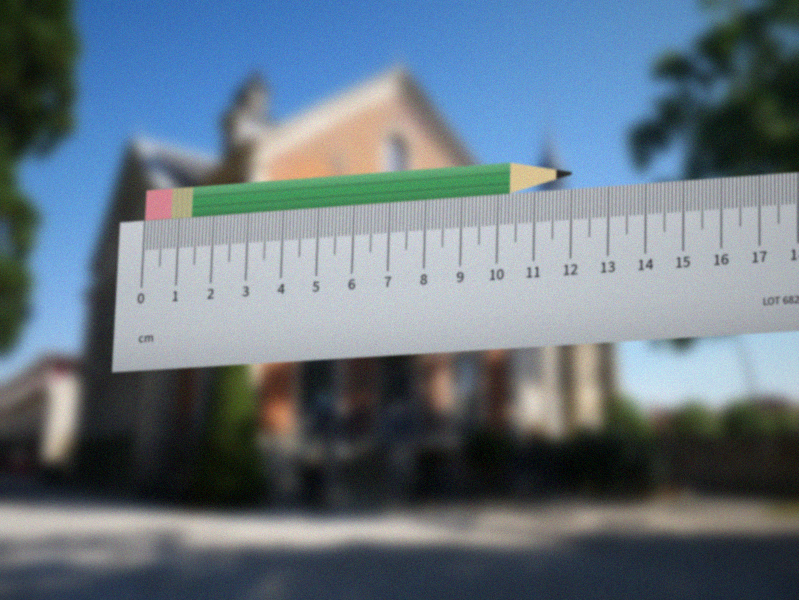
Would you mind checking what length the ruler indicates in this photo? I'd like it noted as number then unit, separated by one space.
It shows 12 cm
